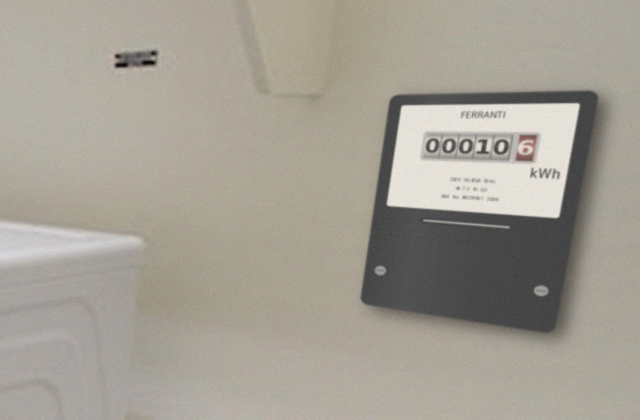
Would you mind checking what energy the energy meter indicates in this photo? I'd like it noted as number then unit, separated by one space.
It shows 10.6 kWh
